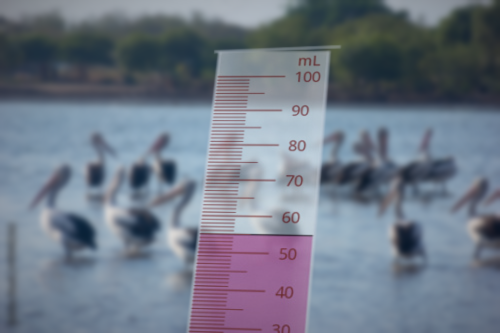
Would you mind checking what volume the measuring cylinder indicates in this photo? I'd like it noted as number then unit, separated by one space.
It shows 55 mL
